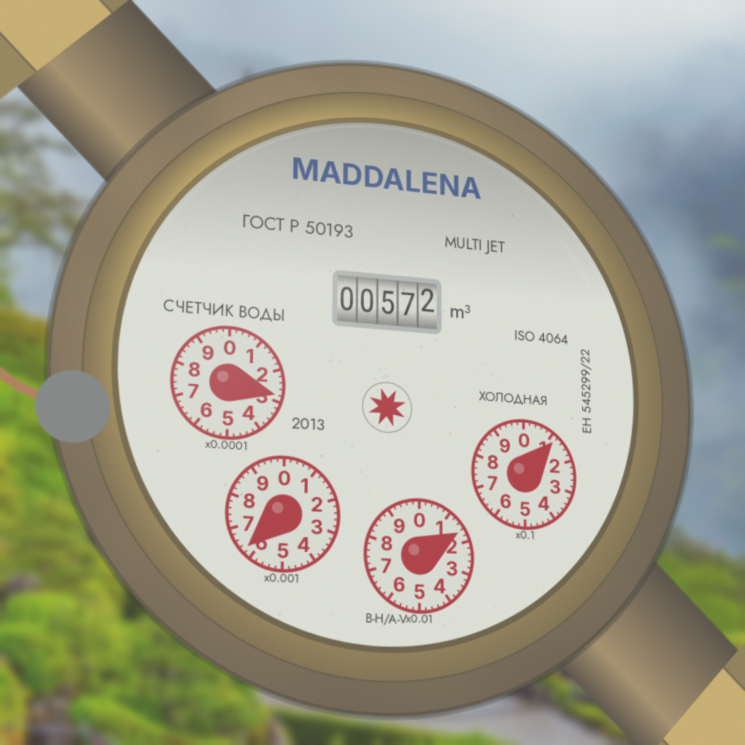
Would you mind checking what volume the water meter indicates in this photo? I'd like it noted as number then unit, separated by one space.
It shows 572.1162 m³
